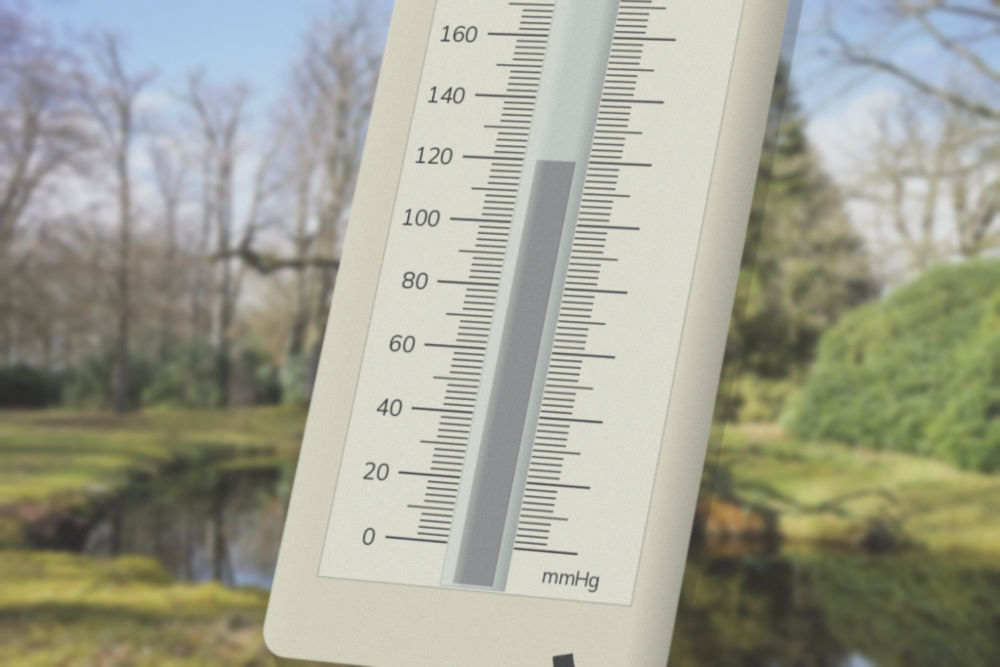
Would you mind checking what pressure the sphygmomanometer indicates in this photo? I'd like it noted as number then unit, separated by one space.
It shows 120 mmHg
